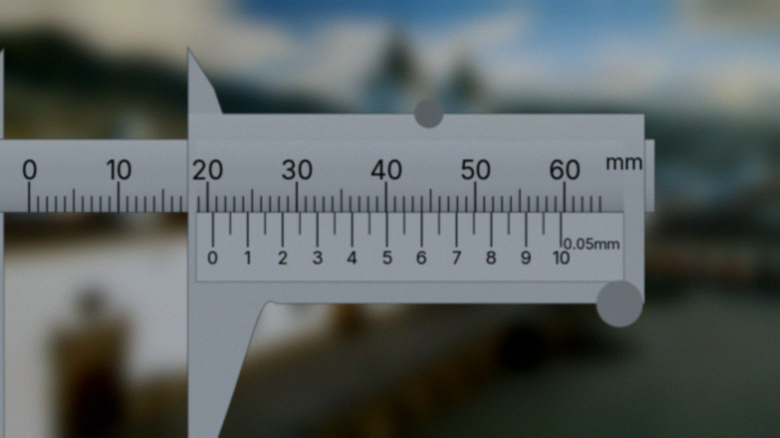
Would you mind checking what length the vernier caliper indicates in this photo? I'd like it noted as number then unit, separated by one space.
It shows 20.6 mm
